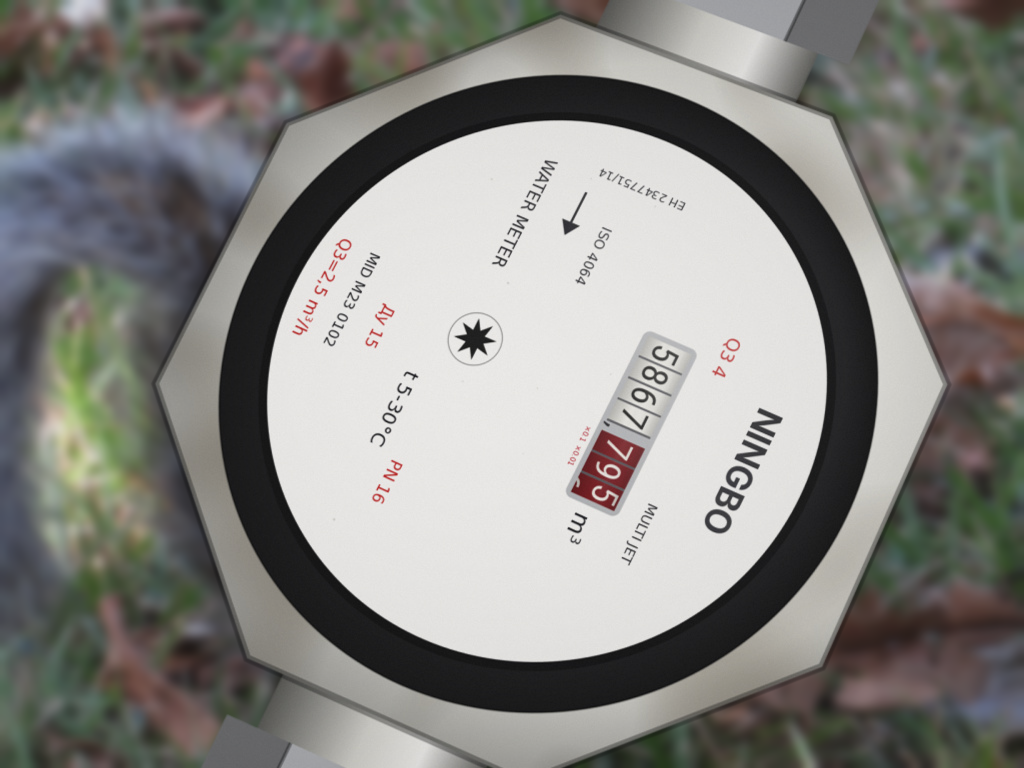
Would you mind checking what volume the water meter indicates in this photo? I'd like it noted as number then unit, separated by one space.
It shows 5867.795 m³
